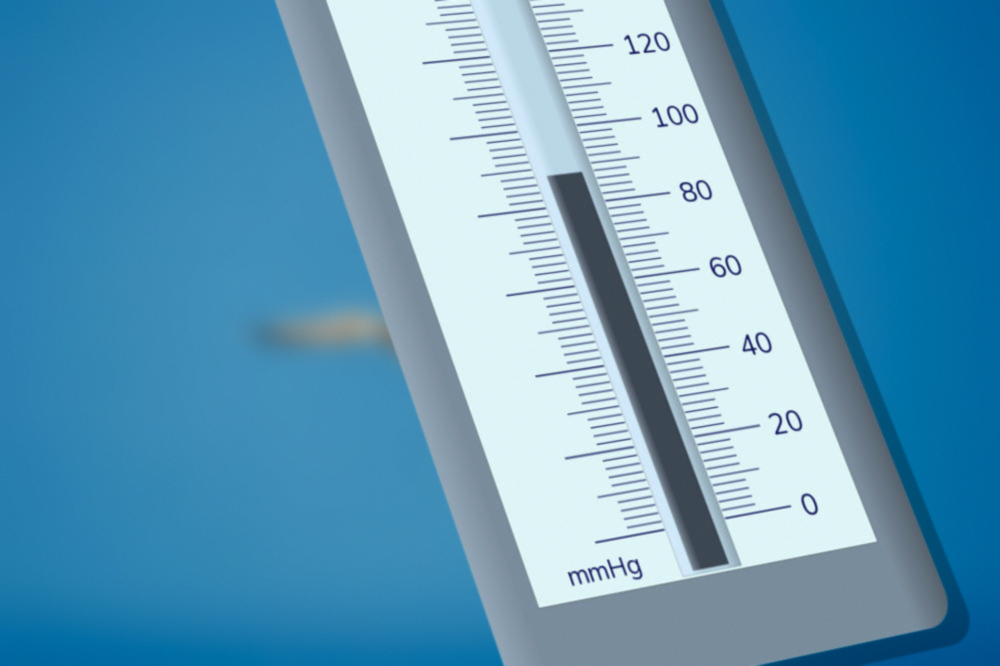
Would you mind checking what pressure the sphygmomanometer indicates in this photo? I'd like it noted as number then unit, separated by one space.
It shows 88 mmHg
